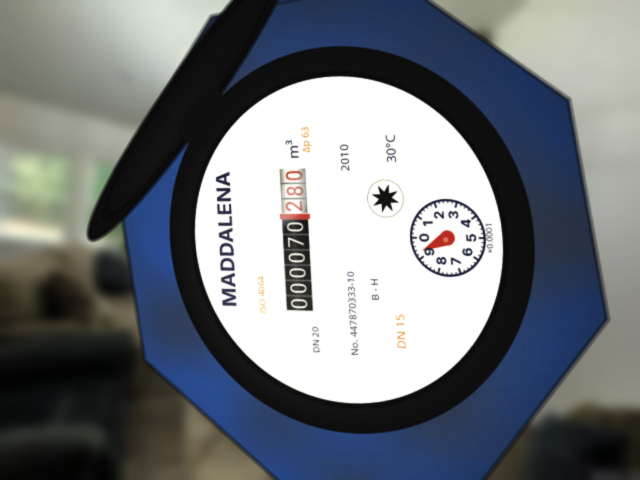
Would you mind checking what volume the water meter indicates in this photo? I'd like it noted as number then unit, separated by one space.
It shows 70.2799 m³
